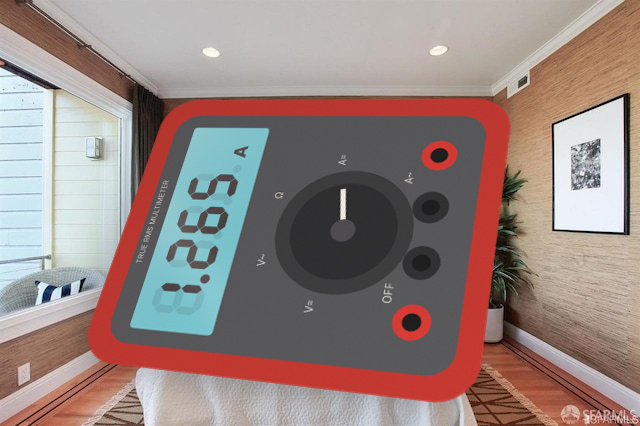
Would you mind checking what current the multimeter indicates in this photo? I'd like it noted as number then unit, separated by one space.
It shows 1.265 A
